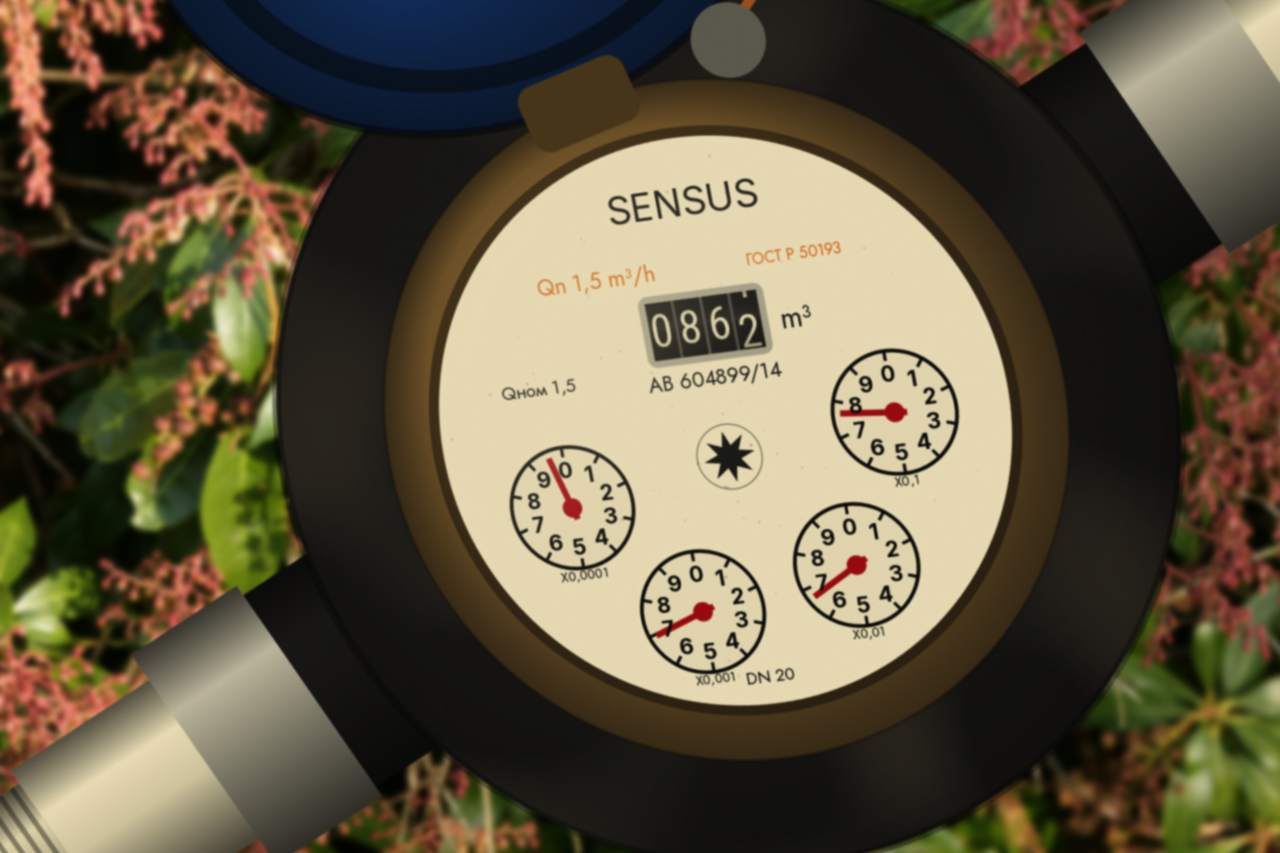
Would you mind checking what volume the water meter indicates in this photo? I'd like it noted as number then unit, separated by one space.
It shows 861.7669 m³
